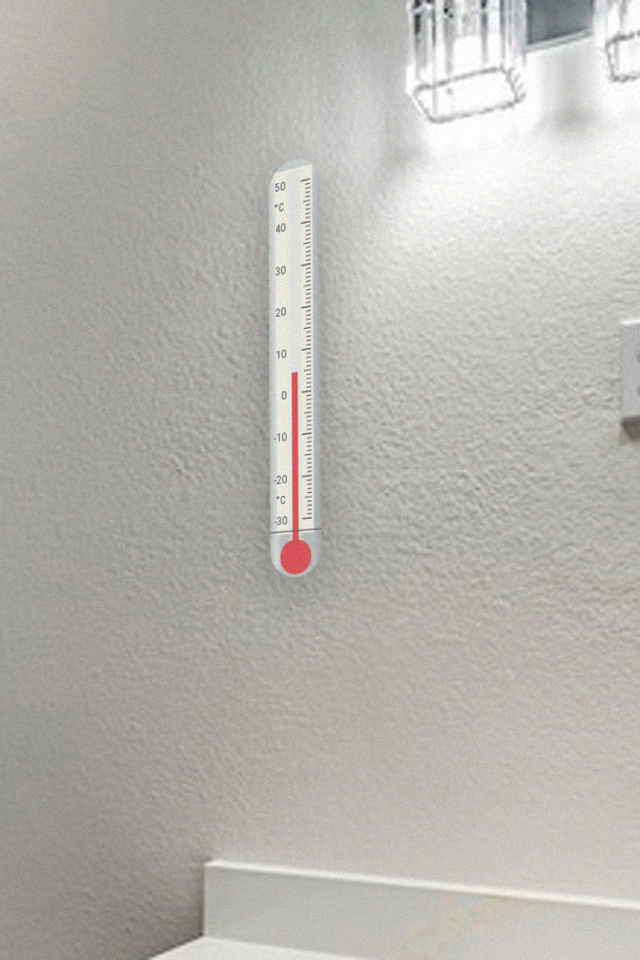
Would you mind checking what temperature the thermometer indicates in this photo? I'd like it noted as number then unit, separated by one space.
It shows 5 °C
